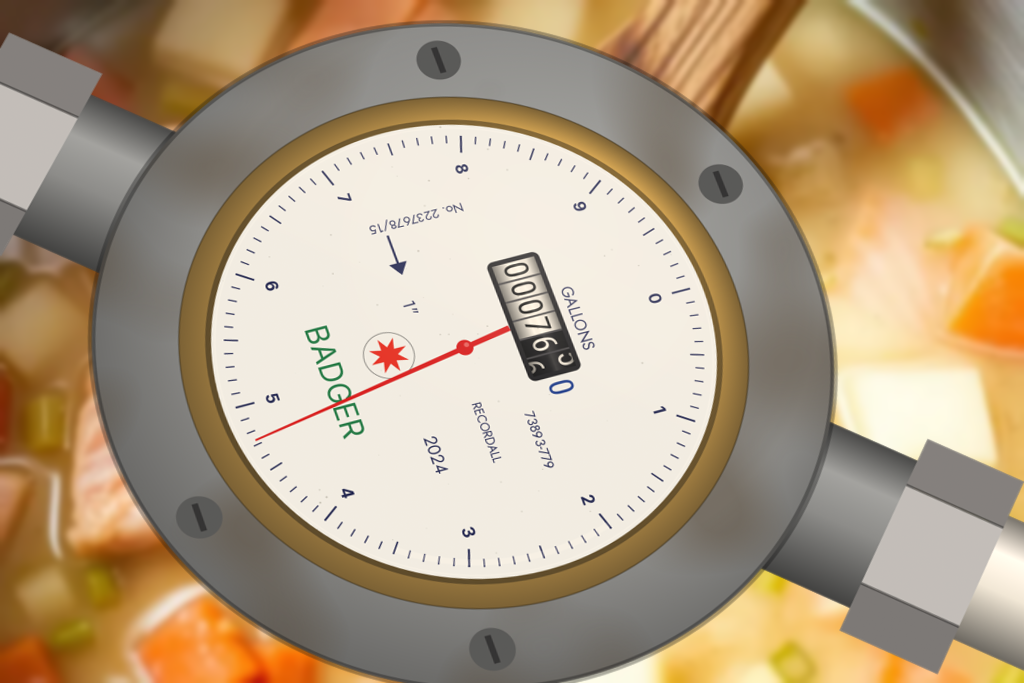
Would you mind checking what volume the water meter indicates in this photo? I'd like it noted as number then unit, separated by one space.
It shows 7654.7 gal
